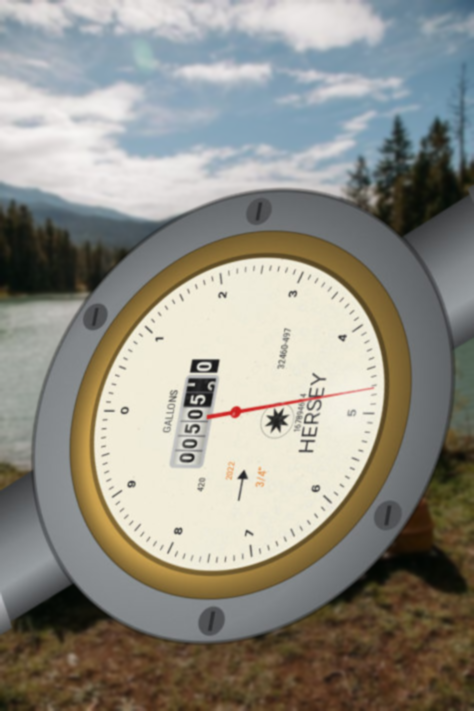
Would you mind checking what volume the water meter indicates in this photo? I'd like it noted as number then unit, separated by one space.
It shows 50514.7 gal
